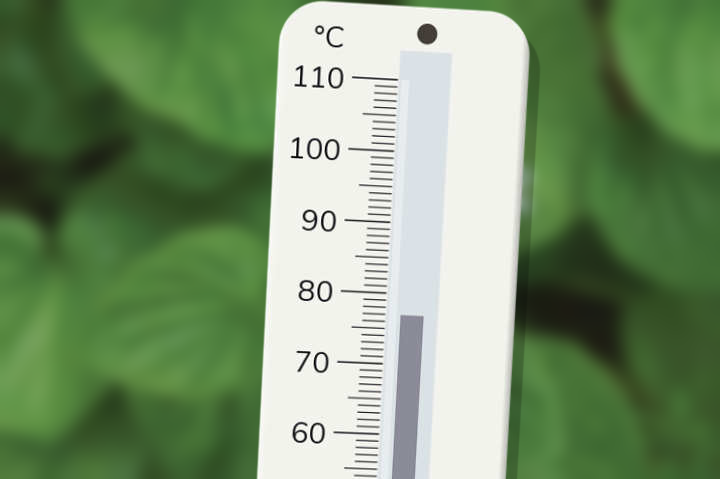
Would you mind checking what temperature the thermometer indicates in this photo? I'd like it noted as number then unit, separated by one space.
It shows 77 °C
